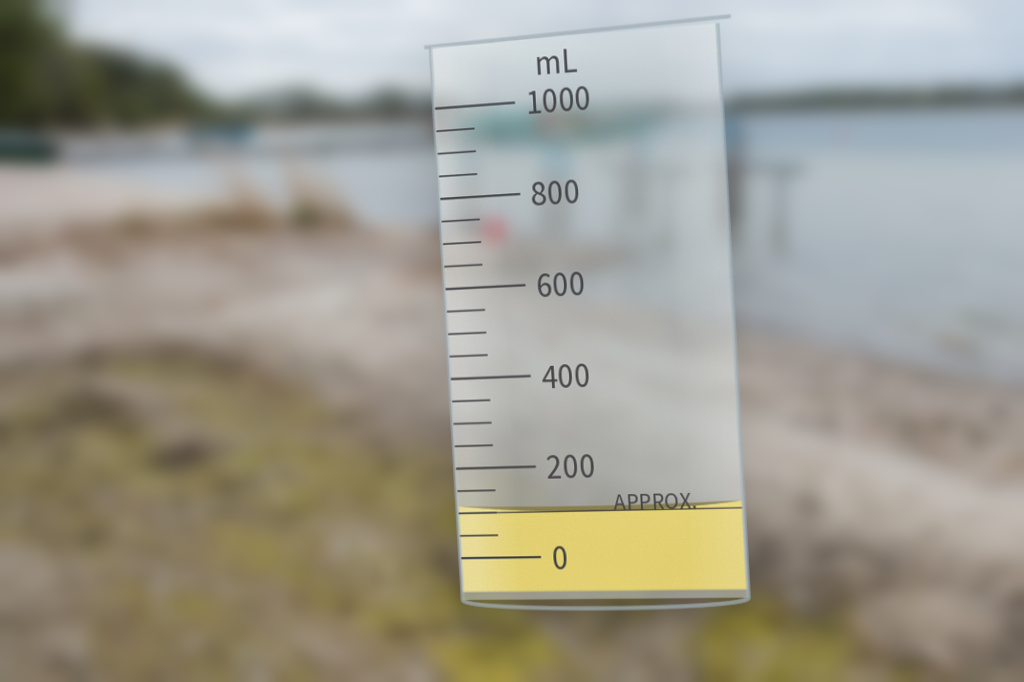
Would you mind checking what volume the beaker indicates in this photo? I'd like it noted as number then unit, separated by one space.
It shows 100 mL
